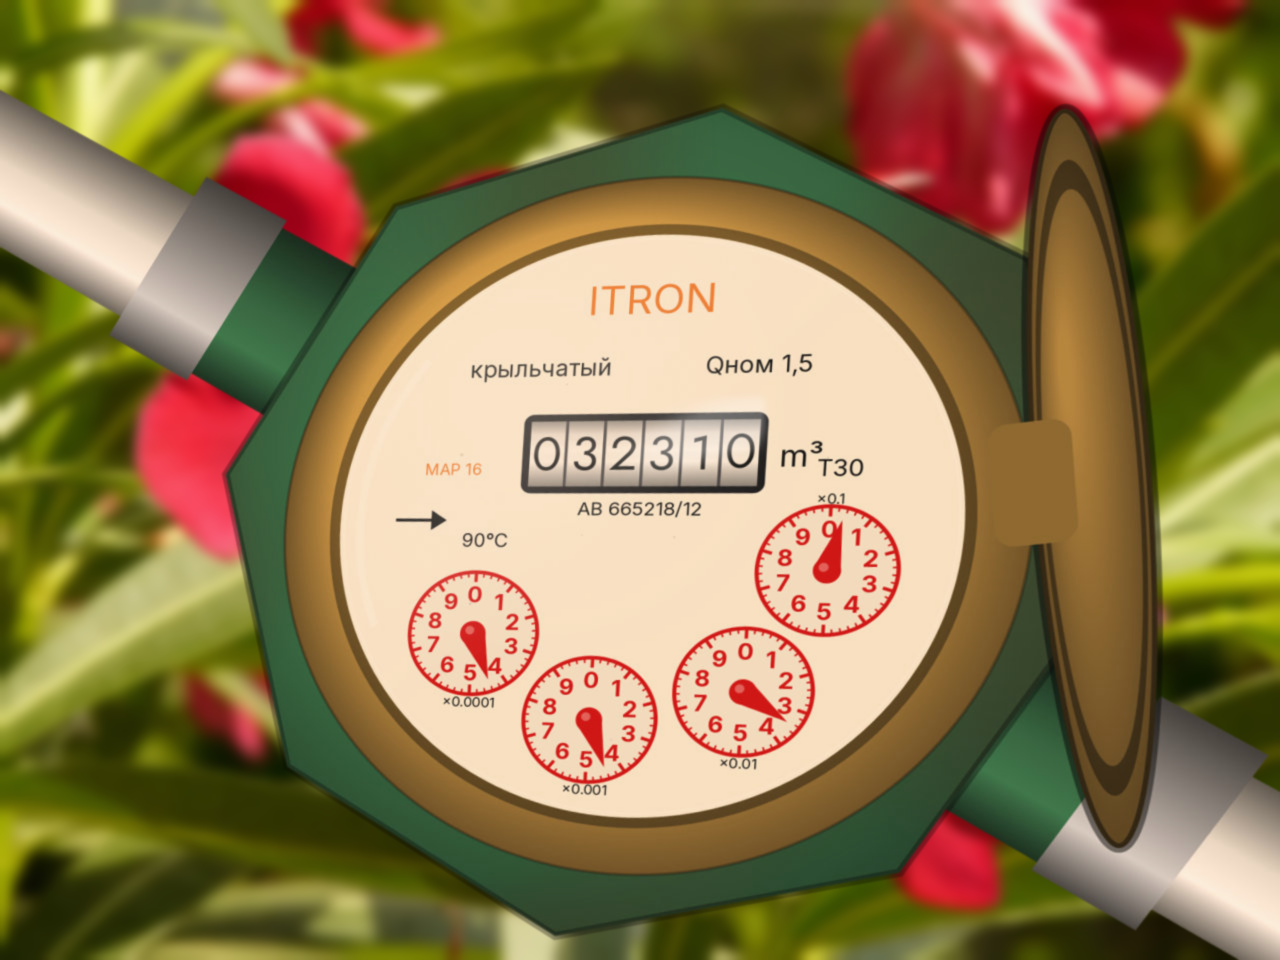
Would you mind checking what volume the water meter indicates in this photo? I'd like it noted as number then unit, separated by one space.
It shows 32310.0344 m³
